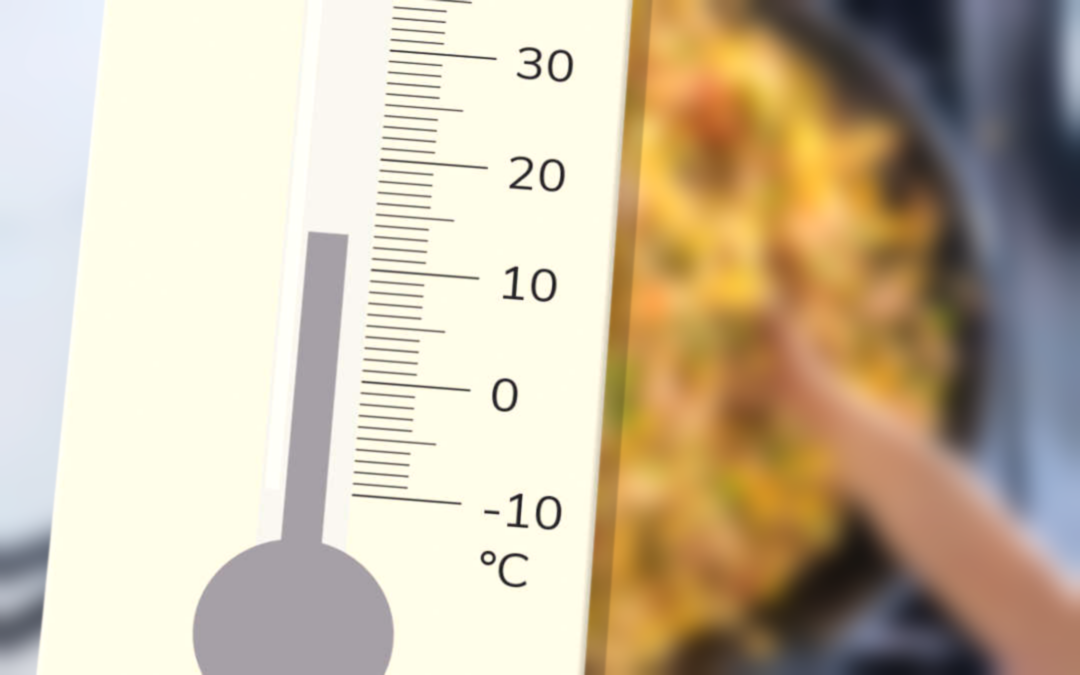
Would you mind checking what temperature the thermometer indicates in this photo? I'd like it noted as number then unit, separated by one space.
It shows 13 °C
